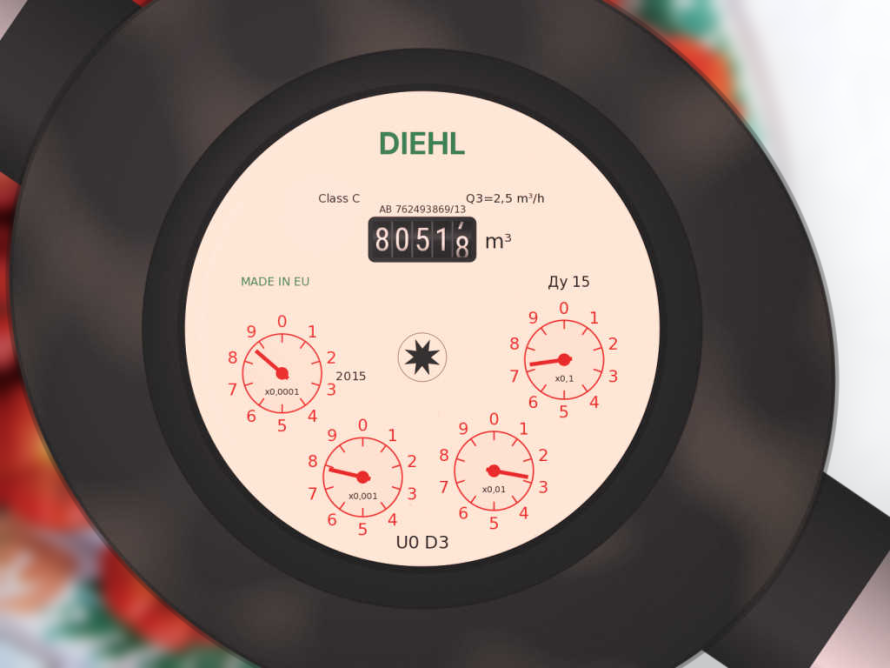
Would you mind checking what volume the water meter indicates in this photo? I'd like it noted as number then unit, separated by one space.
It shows 80517.7278 m³
